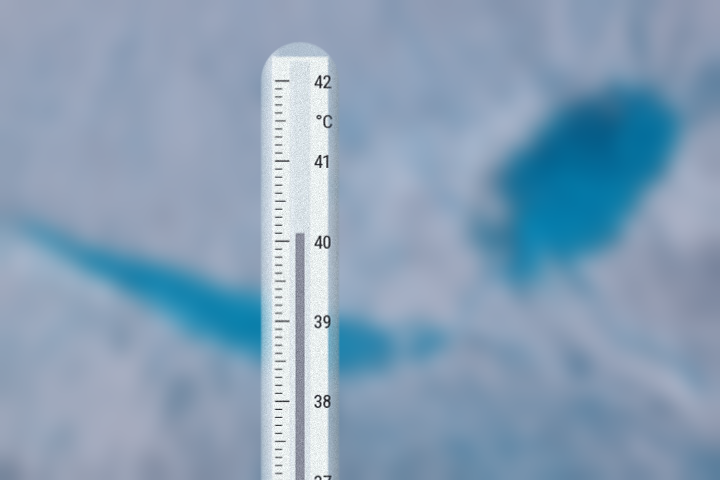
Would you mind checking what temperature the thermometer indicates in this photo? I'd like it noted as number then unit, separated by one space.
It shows 40.1 °C
